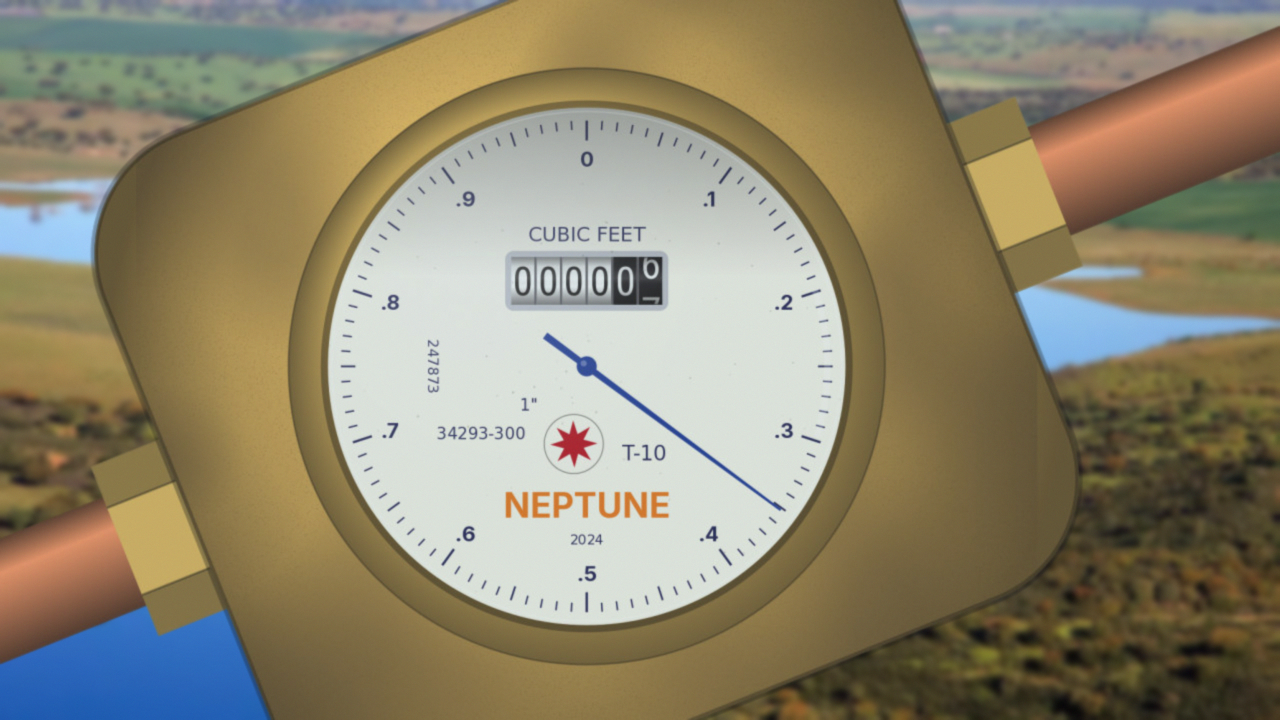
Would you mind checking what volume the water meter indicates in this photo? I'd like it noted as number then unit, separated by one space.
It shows 6.35 ft³
